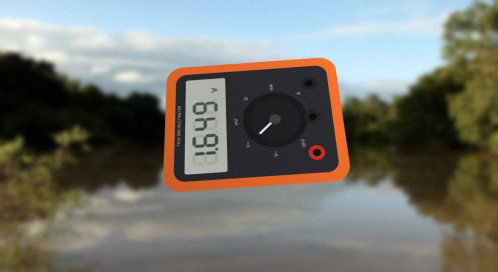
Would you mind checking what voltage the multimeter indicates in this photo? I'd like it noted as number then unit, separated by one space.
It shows 1.649 V
